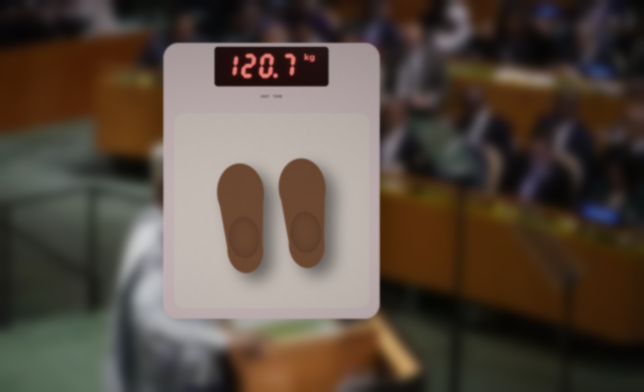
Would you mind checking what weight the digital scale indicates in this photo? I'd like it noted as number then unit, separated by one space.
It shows 120.7 kg
